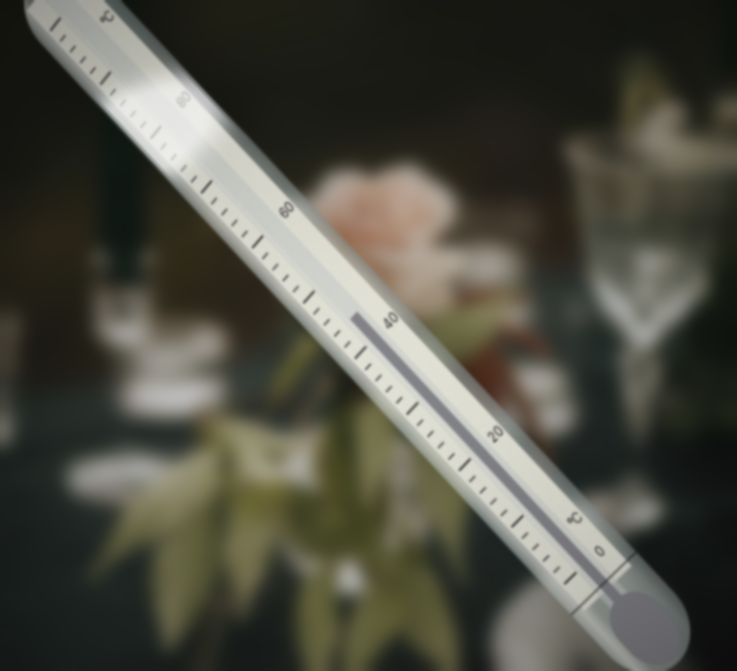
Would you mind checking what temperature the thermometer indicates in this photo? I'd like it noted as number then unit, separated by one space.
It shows 44 °C
